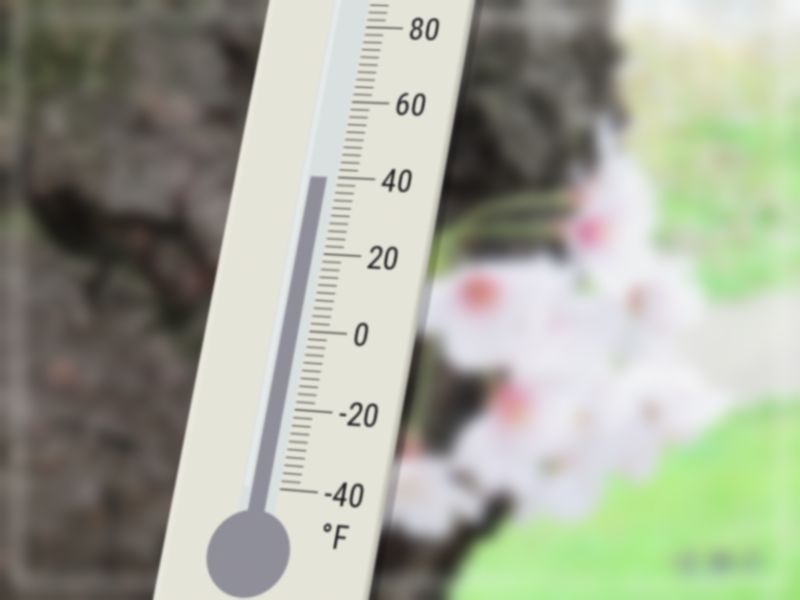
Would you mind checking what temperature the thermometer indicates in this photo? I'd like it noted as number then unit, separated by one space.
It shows 40 °F
